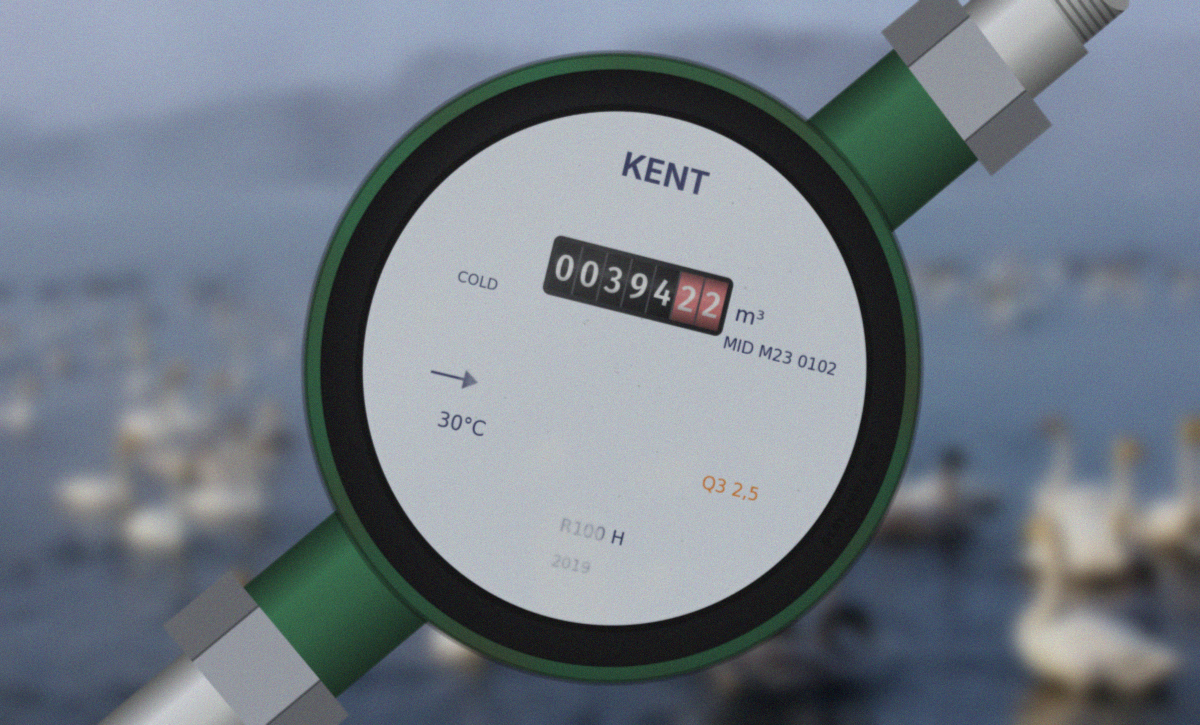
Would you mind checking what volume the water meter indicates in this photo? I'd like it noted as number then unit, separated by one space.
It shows 394.22 m³
